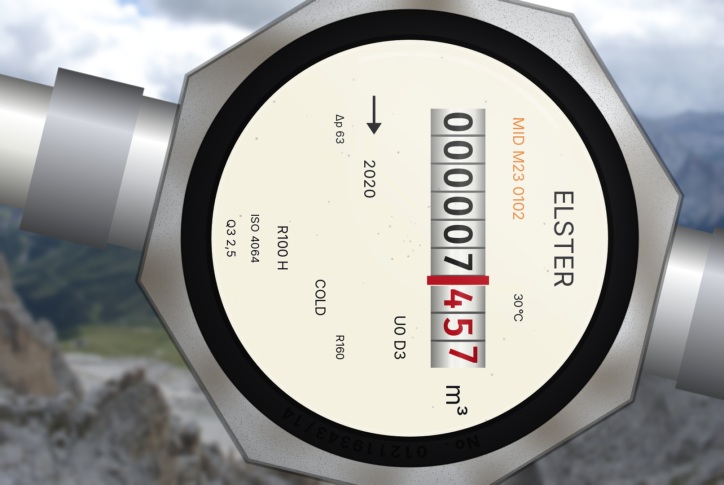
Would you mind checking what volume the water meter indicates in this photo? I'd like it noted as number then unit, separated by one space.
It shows 7.457 m³
